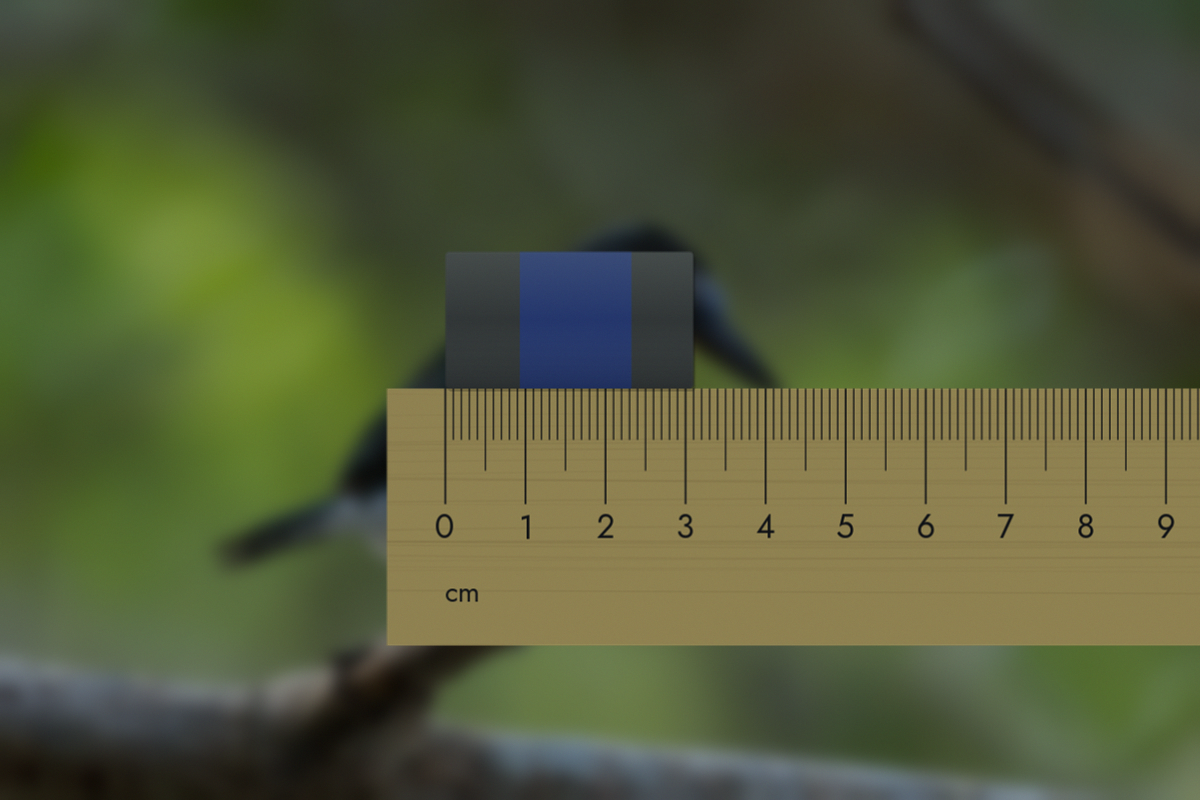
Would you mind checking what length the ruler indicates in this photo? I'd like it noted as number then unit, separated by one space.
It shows 3.1 cm
